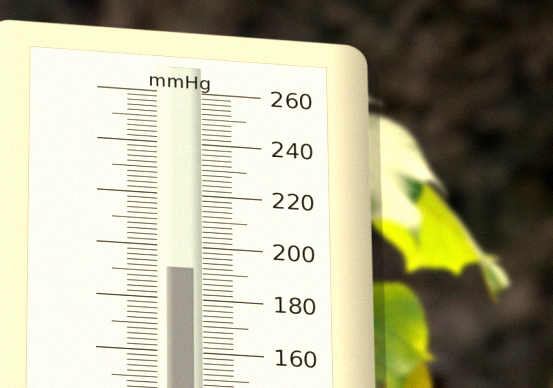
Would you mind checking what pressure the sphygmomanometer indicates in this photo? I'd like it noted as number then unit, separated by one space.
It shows 192 mmHg
